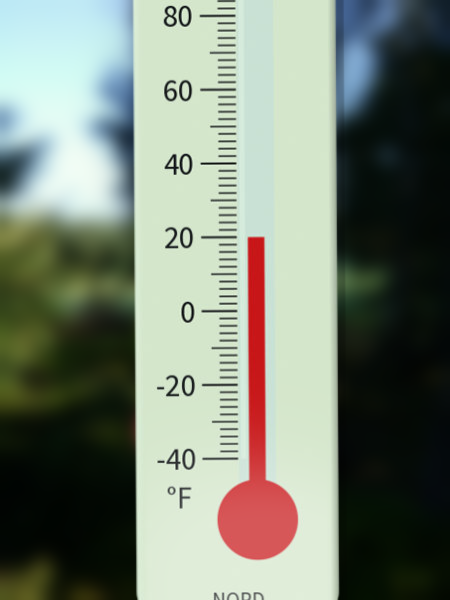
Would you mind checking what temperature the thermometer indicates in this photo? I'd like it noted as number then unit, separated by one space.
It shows 20 °F
